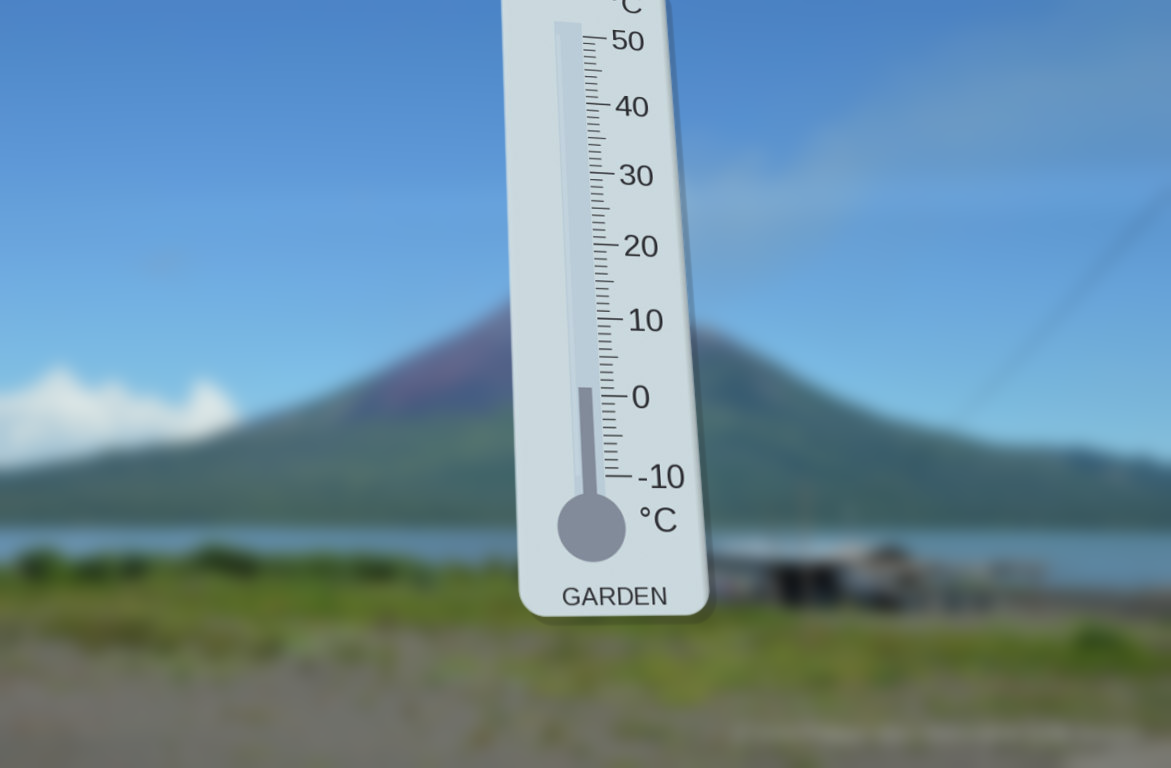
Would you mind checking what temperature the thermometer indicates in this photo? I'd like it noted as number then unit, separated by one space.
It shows 1 °C
